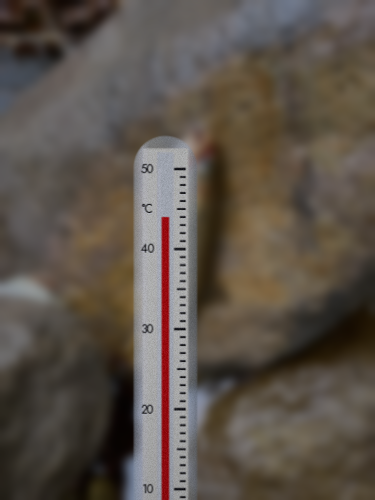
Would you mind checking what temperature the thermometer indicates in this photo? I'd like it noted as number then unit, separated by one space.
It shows 44 °C
